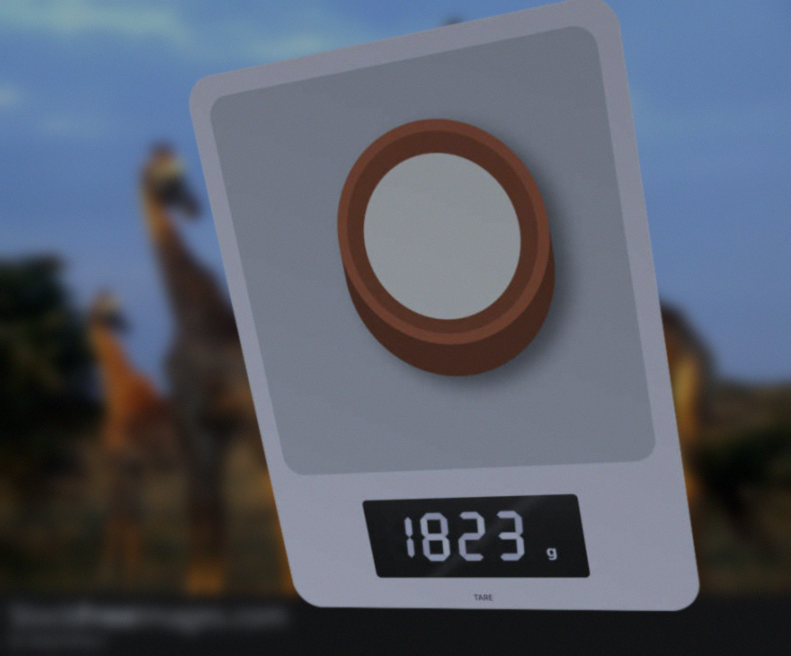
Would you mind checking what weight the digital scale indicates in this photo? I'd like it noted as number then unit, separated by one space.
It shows 1823 g
